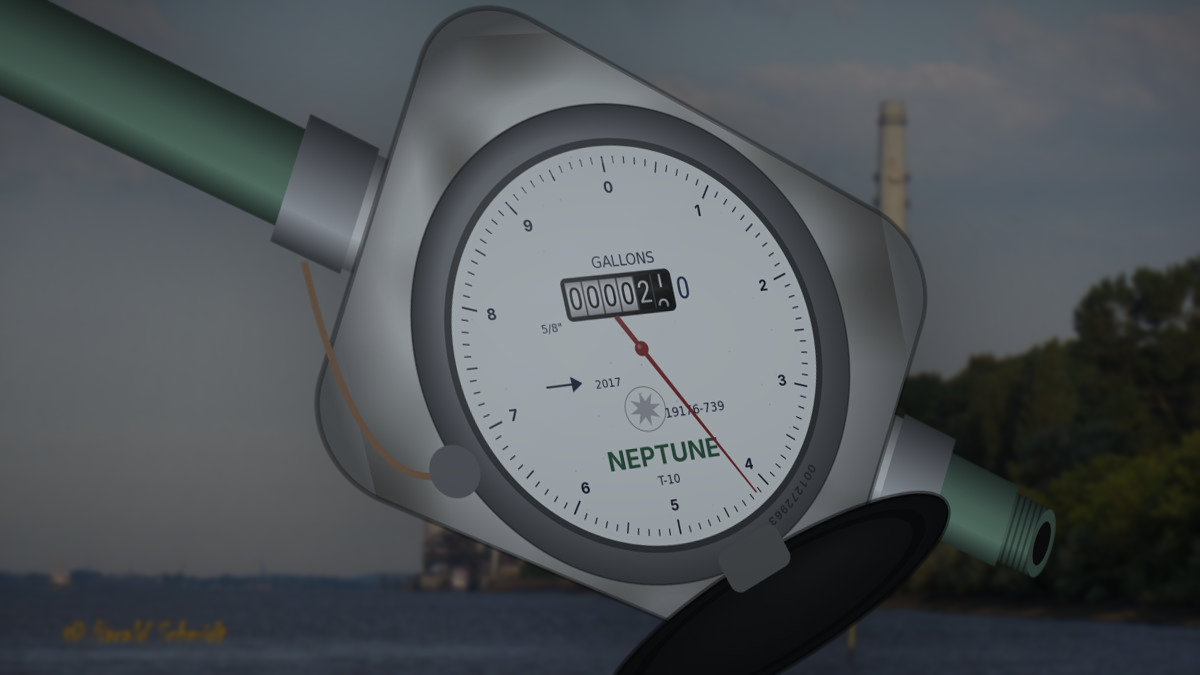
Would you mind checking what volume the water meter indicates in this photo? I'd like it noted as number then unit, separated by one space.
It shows 214.1 gal
